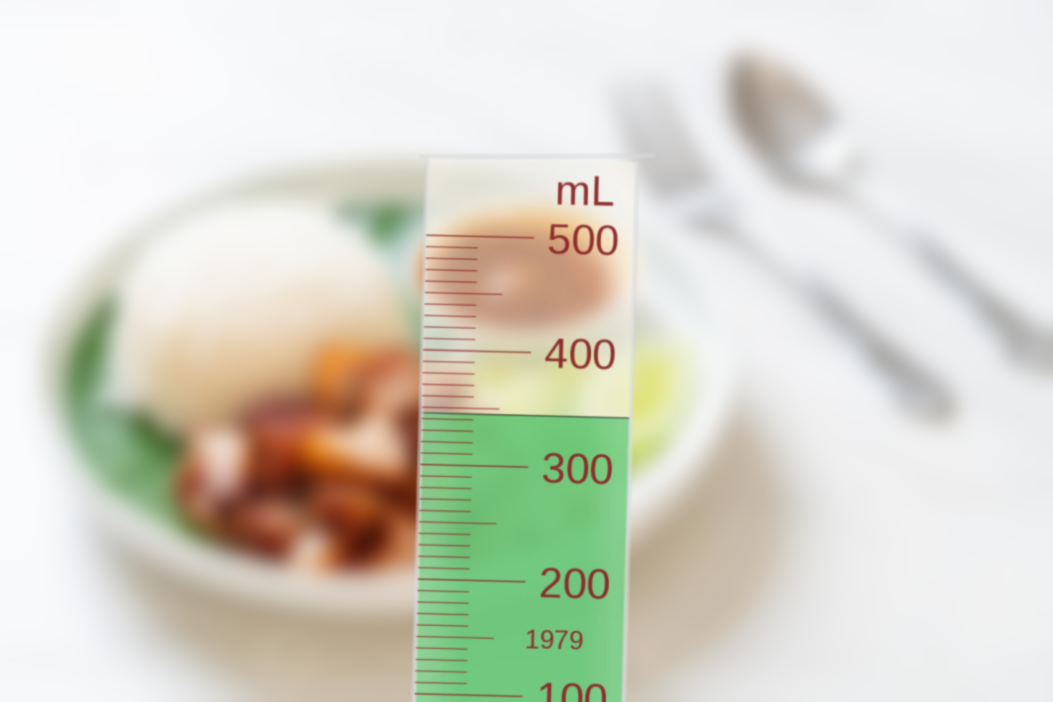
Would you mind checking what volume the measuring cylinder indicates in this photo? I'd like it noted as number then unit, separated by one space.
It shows 345 mL
